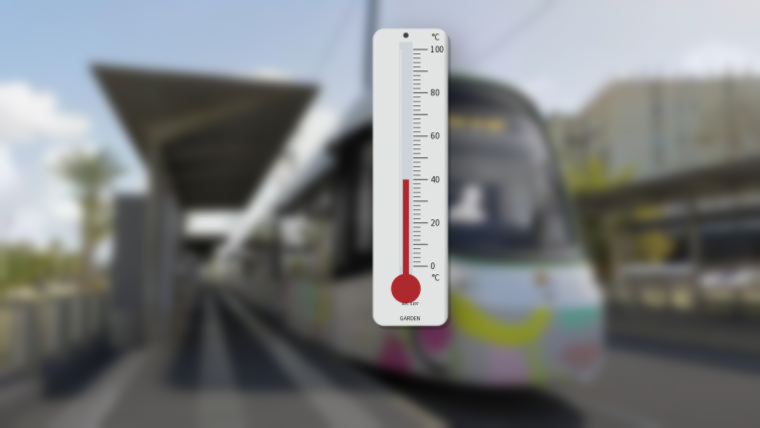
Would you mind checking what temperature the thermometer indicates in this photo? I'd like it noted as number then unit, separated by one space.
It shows 40 °C
